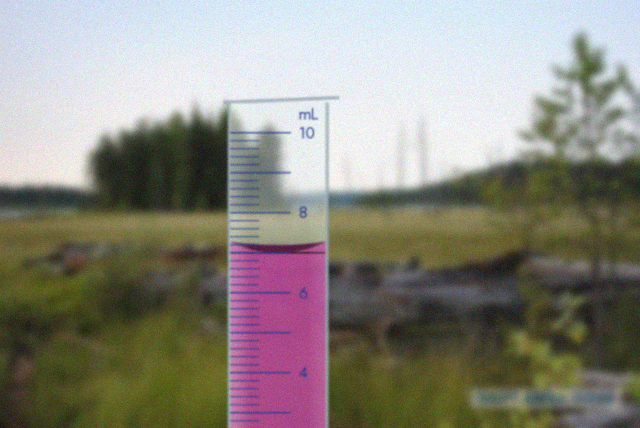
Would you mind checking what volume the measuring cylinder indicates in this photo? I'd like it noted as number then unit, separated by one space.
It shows 7 mL
